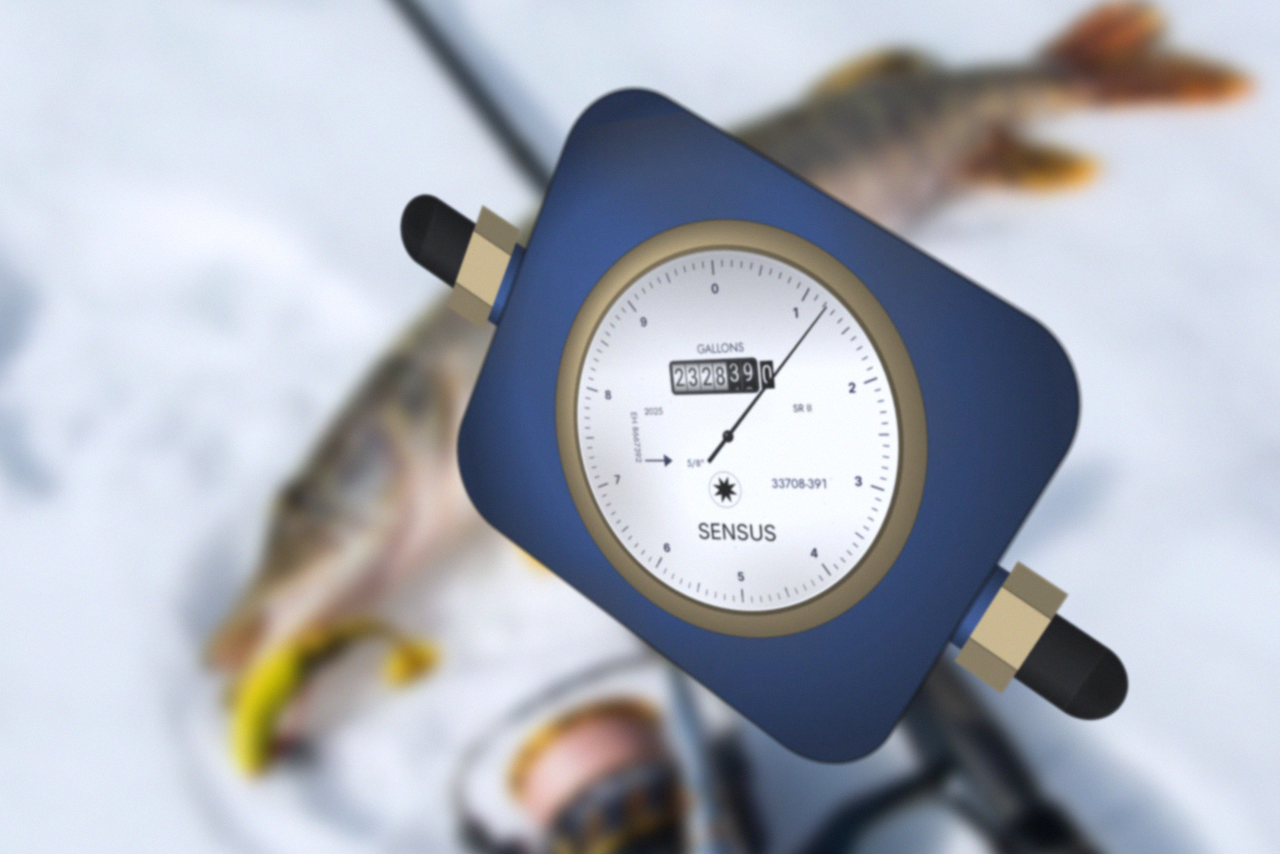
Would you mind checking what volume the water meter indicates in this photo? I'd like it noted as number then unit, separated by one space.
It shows 2328391.2 gal
